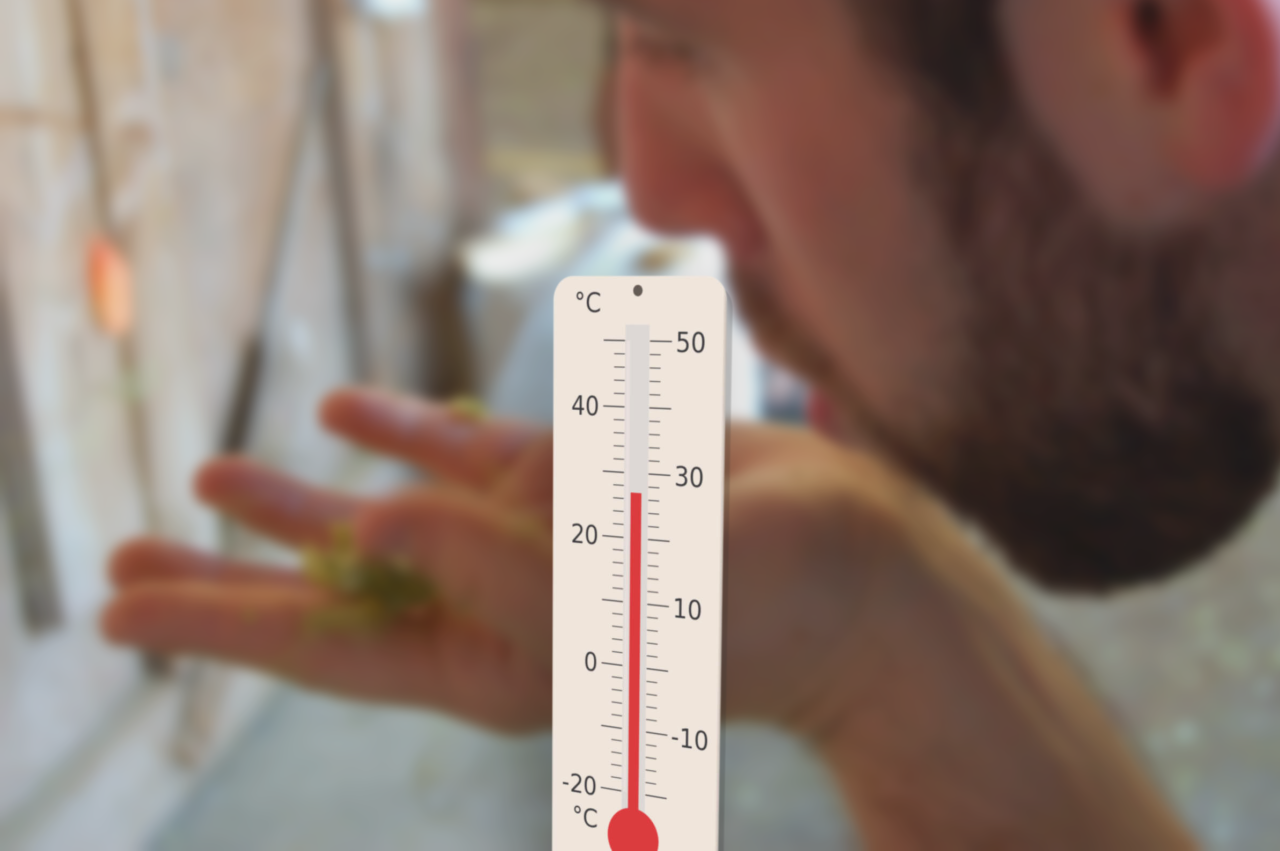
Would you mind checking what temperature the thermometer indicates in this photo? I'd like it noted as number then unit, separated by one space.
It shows 27 °C
